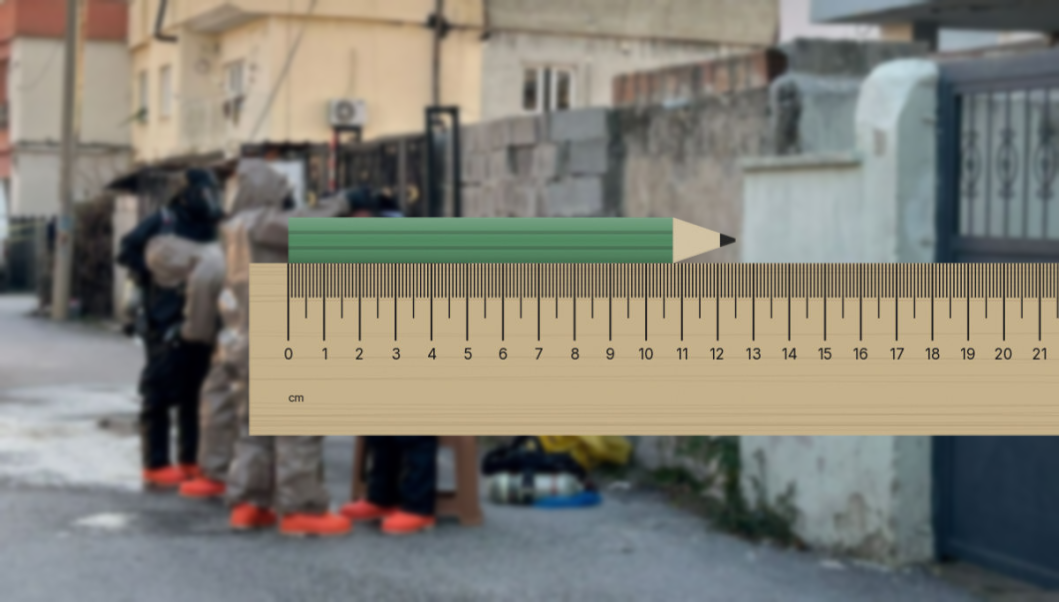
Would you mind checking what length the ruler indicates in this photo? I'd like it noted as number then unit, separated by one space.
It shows 12.5 cm
